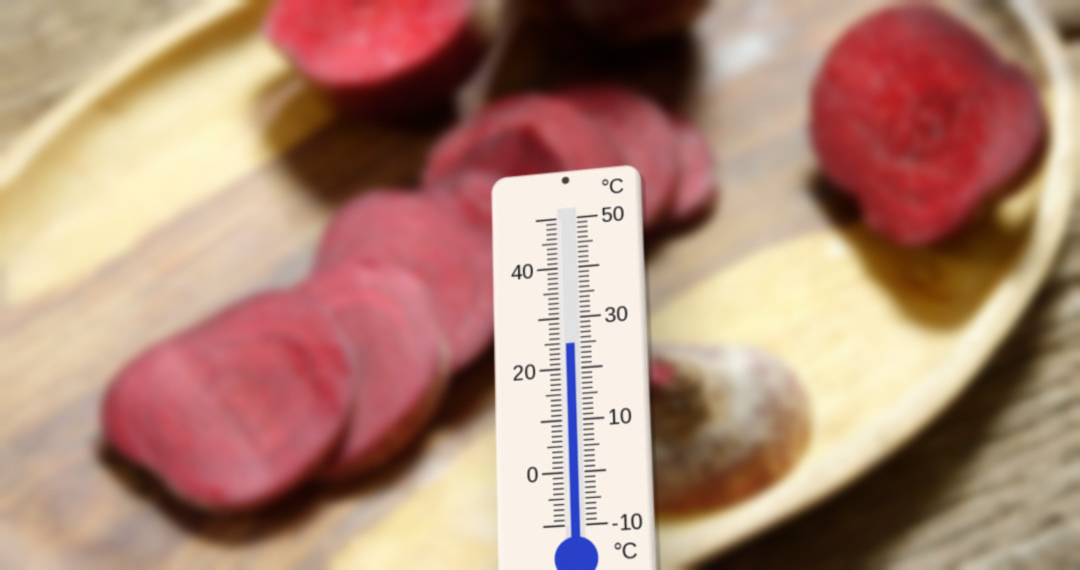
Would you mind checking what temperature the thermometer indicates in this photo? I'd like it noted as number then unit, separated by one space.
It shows 25 °C
